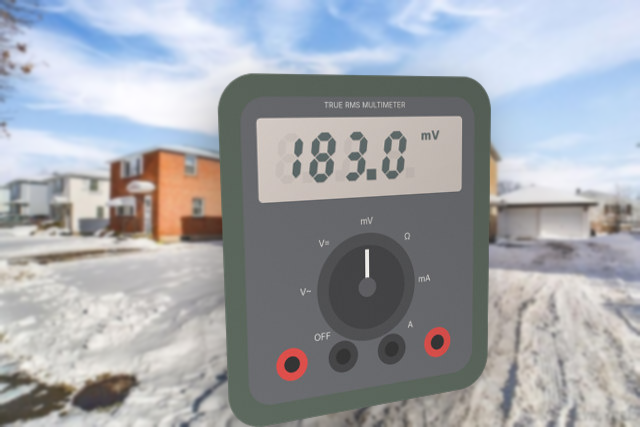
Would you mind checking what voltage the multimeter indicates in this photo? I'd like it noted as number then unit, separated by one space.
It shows 183.0 mV
